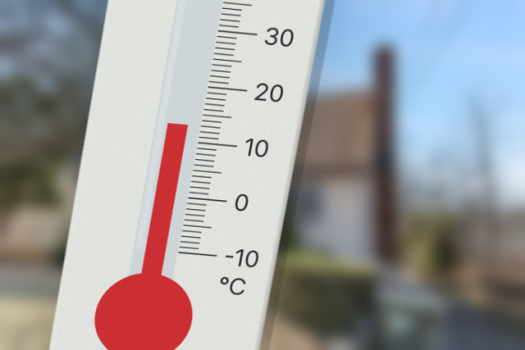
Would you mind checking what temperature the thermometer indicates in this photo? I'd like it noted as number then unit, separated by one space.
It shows 13 °C
